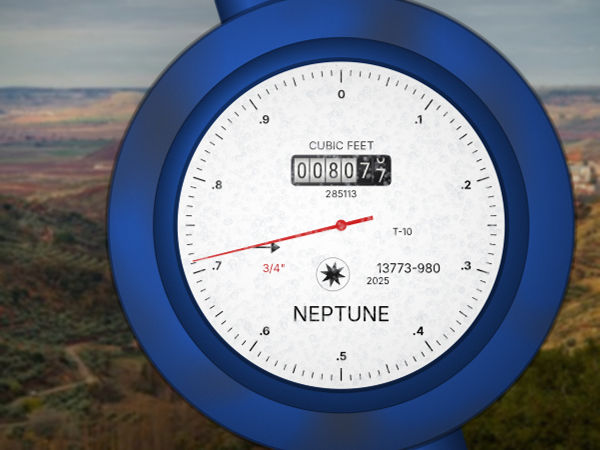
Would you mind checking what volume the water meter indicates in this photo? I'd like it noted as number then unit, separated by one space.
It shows 8076.71 ft³
